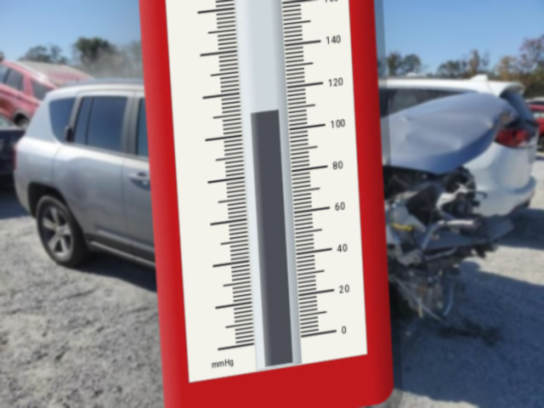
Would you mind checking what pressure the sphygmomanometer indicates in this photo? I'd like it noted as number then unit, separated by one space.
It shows 110 mmHg
